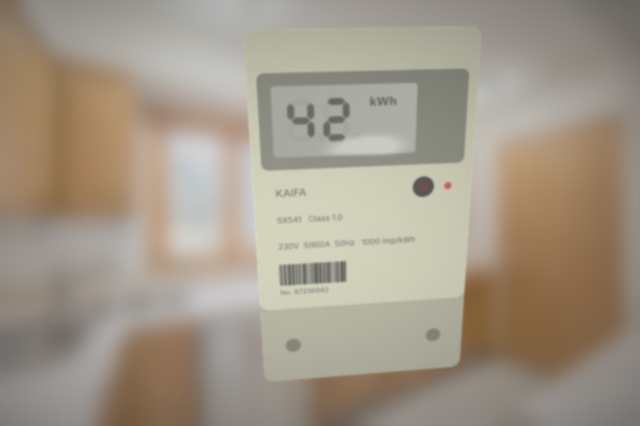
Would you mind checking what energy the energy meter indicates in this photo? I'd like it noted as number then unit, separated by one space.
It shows 42 kWh
